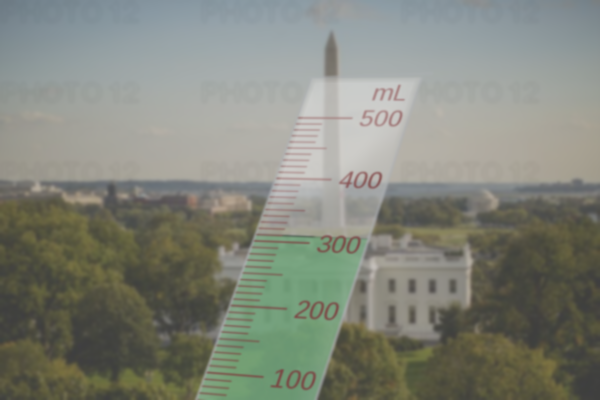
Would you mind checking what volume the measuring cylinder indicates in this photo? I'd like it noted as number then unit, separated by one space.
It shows 310 mL
